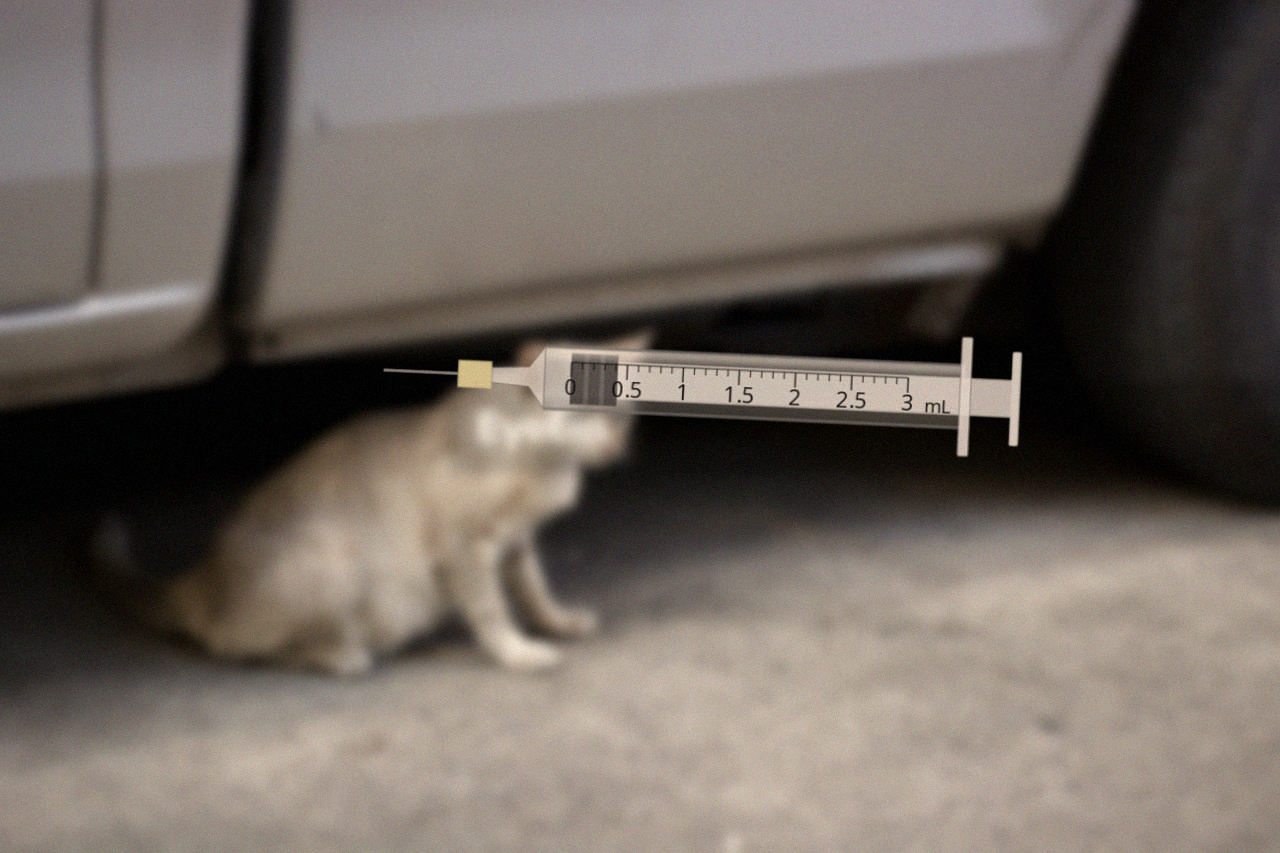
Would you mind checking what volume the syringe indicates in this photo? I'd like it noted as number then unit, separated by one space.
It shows 0 mL
